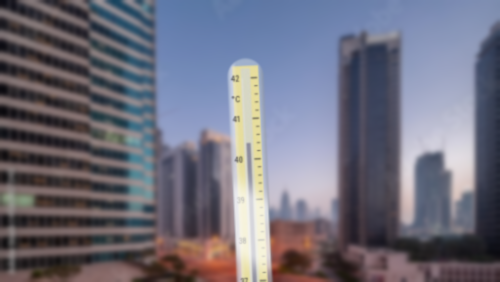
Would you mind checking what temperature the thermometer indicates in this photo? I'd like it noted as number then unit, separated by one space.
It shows 40.4 °C
